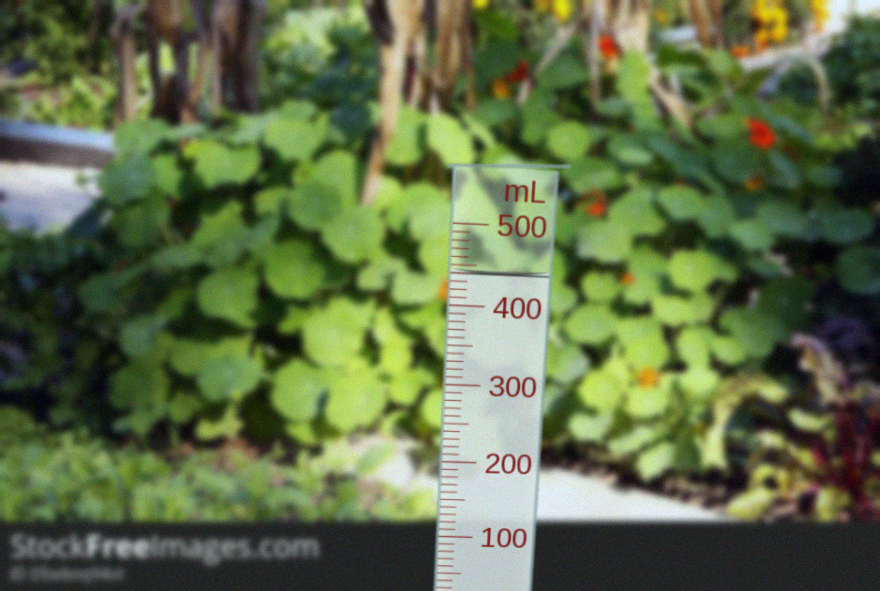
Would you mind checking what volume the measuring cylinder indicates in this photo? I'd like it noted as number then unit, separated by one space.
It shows 440 mL
